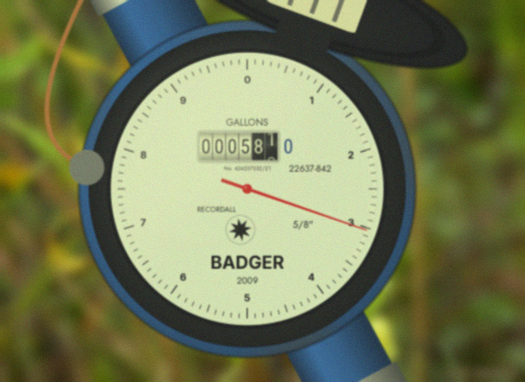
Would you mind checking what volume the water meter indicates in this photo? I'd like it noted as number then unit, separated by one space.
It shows 5813.0 gal
